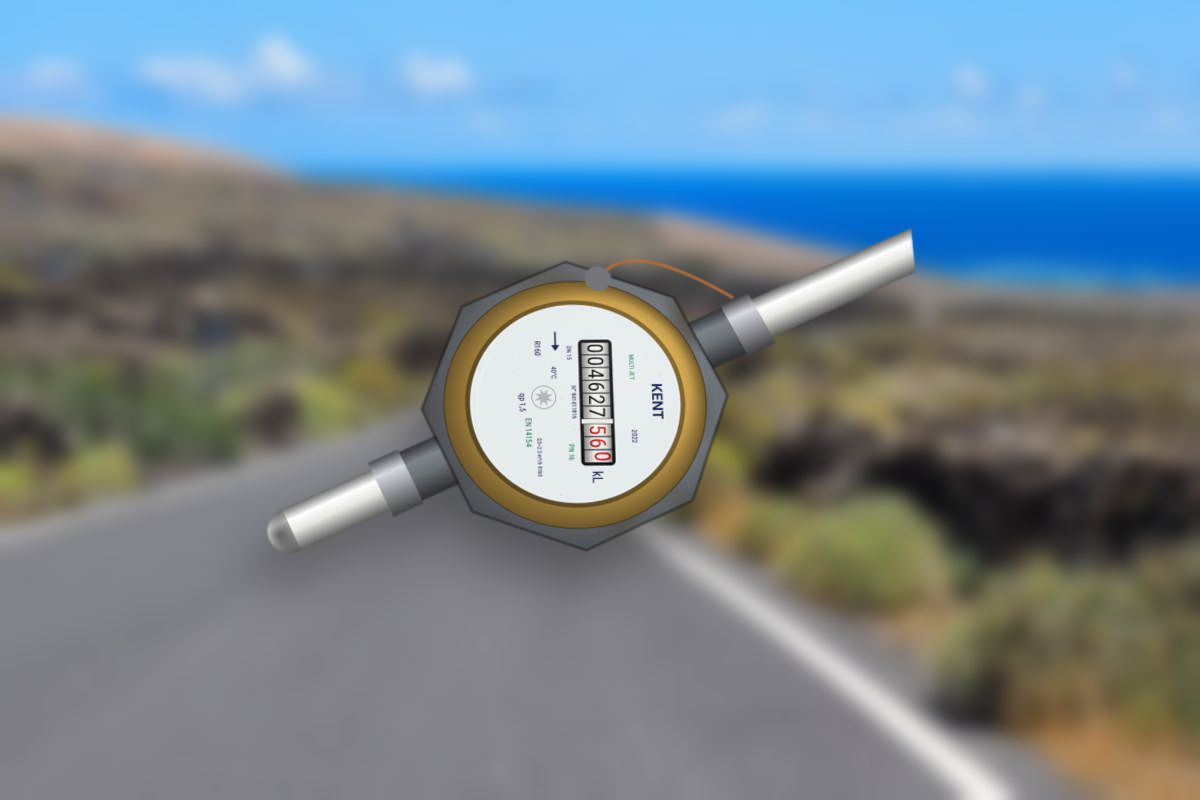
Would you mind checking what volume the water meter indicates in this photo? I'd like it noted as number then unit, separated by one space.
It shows 4627.560 kL
